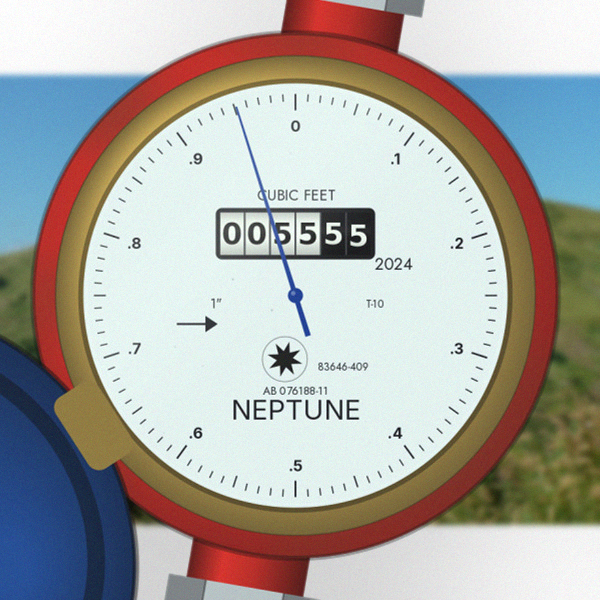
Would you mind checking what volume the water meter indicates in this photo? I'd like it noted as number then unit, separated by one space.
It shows 5554.95 ft³
